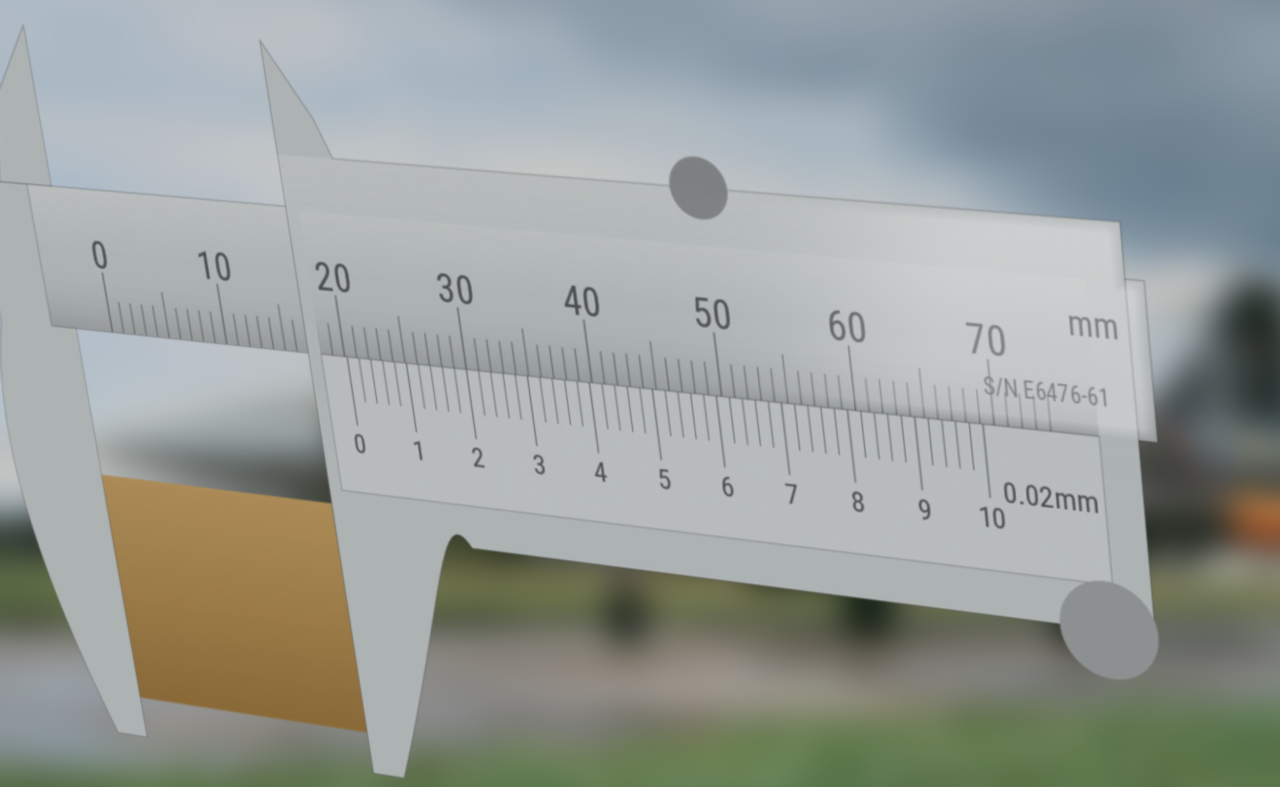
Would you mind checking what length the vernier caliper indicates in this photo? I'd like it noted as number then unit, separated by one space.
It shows 20.2 mm
